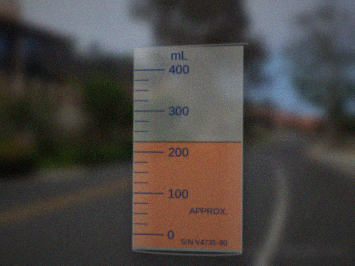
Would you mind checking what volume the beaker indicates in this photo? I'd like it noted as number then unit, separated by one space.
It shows 225 mL
